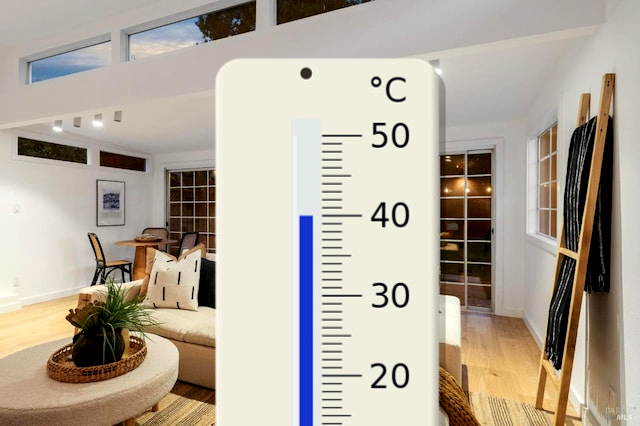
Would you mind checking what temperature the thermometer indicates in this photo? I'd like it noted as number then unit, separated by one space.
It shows 40 °C
